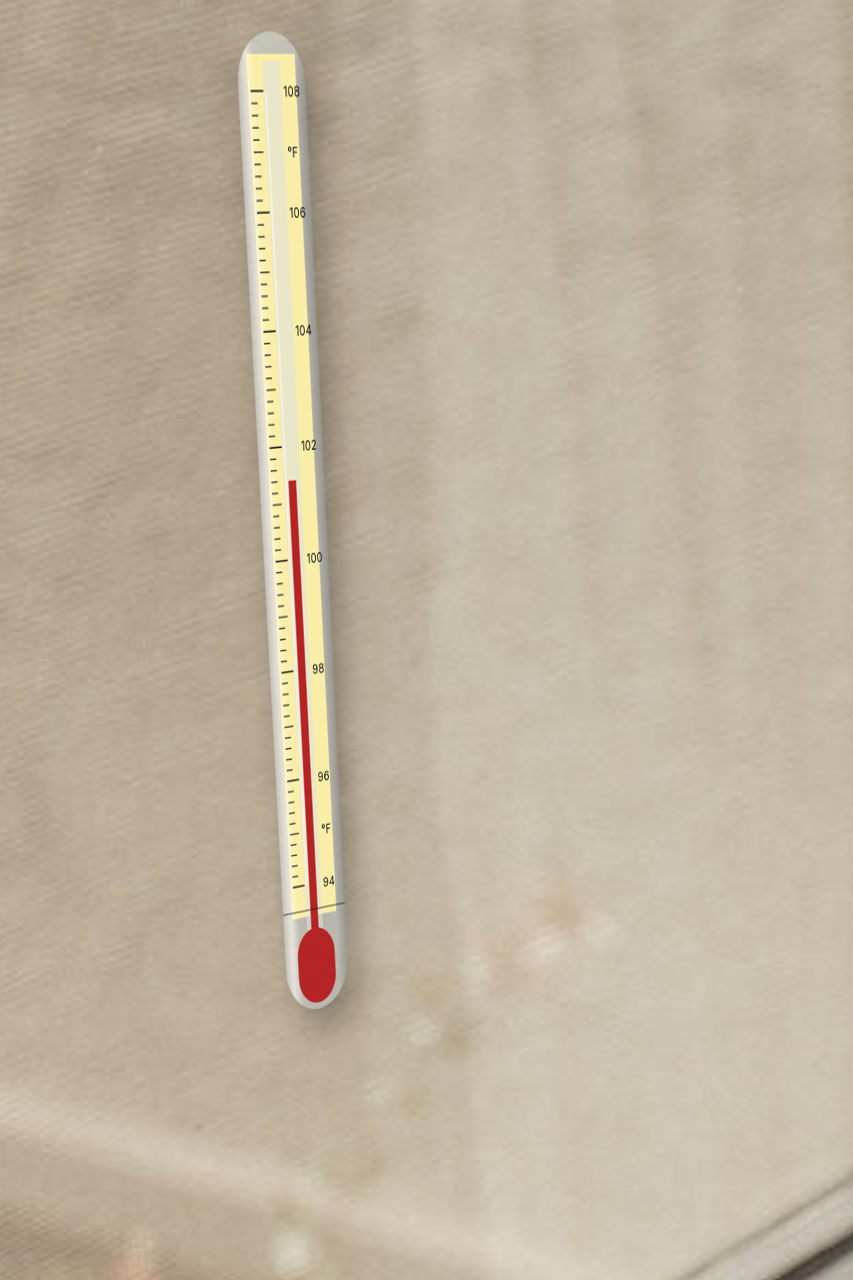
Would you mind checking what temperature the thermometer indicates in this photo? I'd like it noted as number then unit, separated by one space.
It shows 101.4 °F
